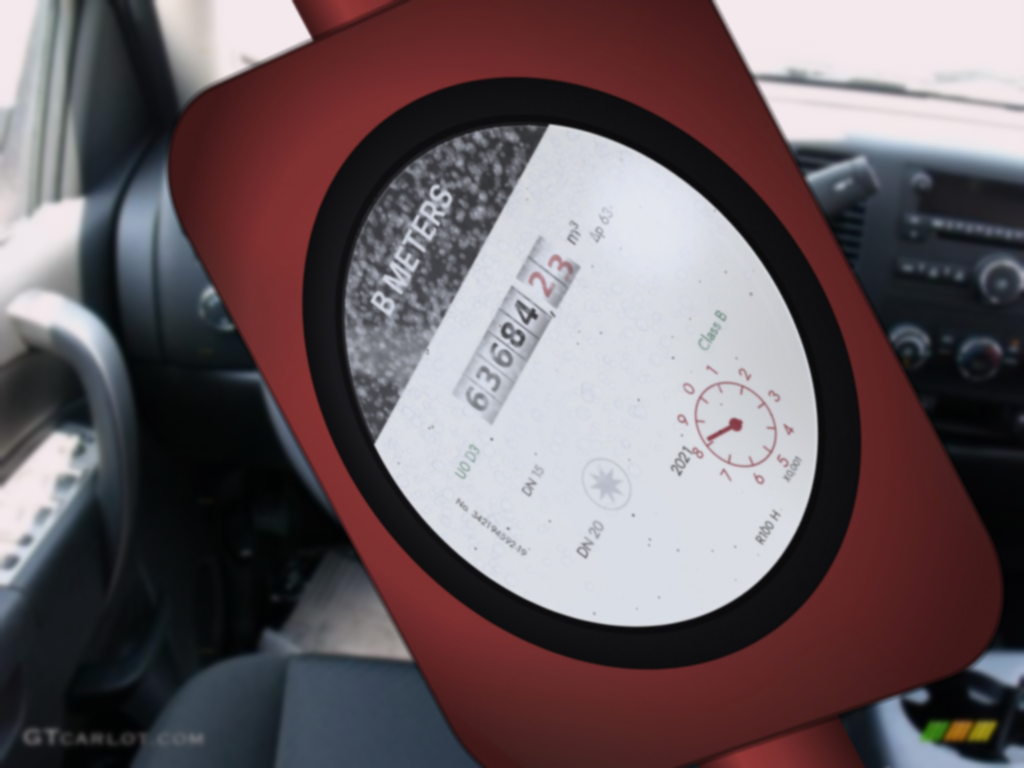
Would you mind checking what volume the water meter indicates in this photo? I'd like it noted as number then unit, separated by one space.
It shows 63684.228 m³
